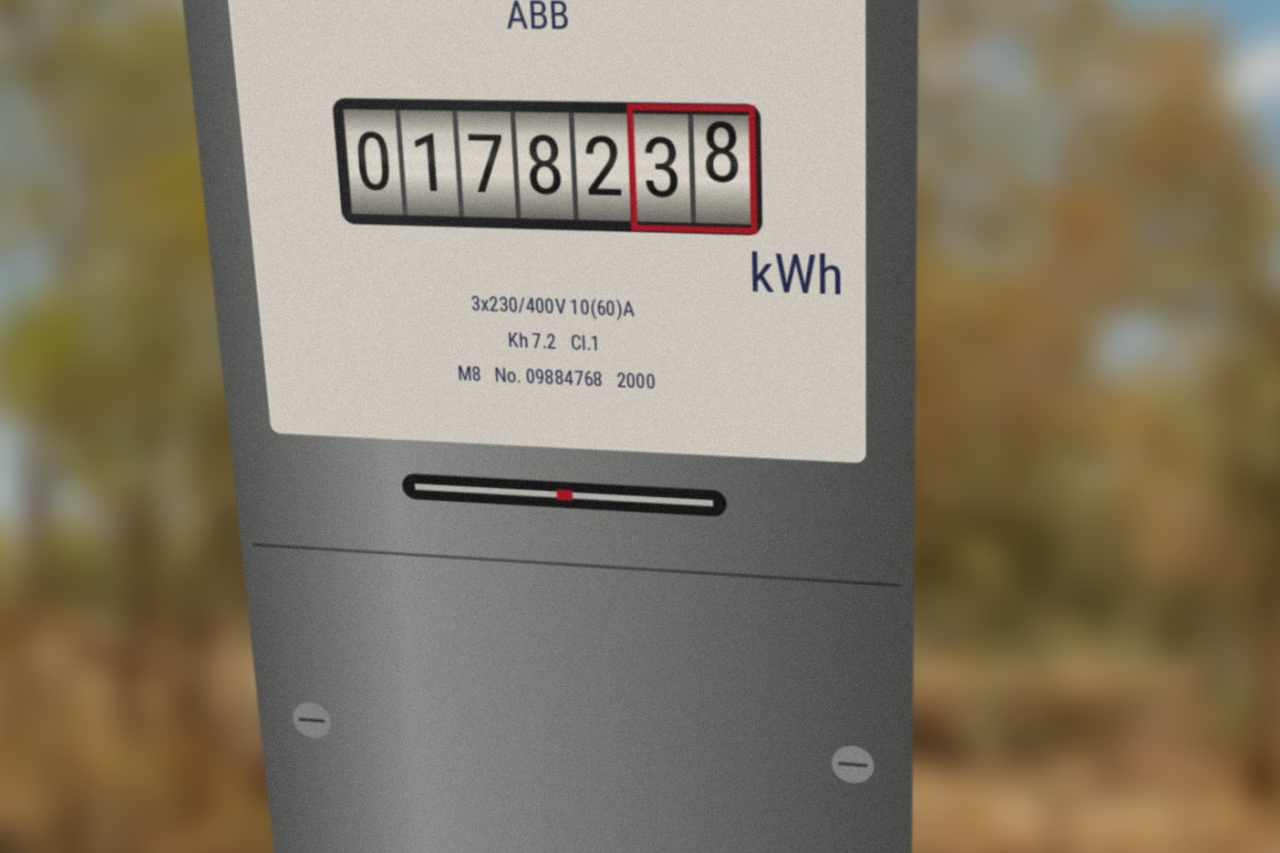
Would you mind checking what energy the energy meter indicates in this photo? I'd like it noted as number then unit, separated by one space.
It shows 1782.38 kWh
